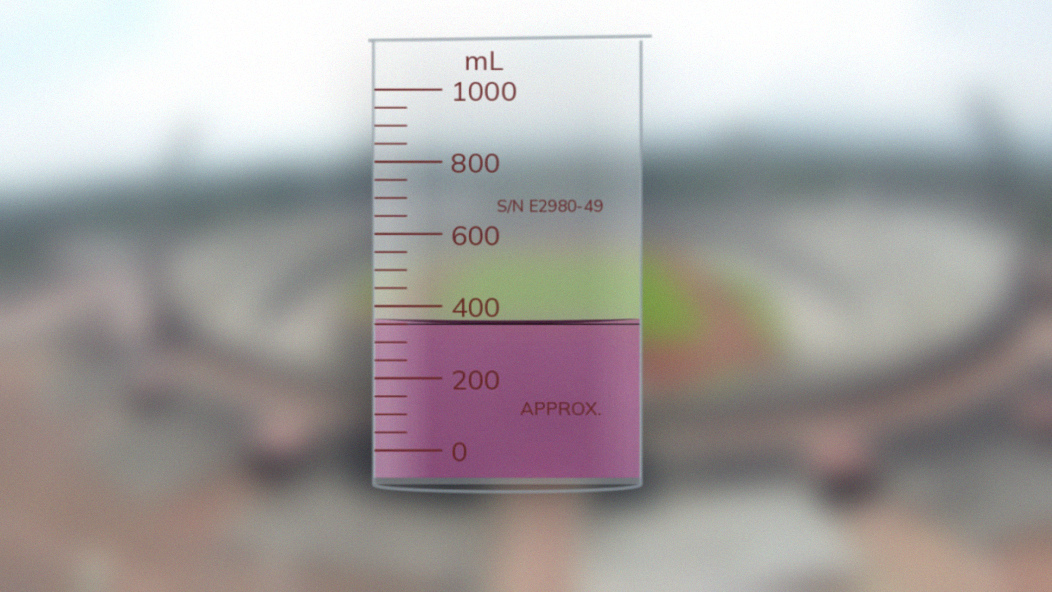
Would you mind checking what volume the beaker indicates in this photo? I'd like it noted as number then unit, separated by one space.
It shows 350 mL
